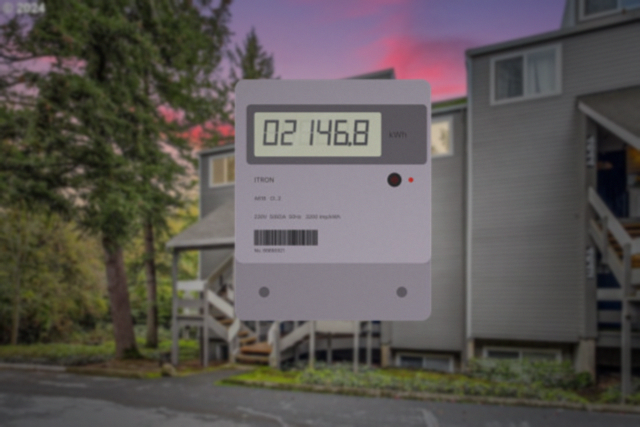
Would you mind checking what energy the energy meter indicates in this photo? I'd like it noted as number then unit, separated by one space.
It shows 2146.8 kWh
